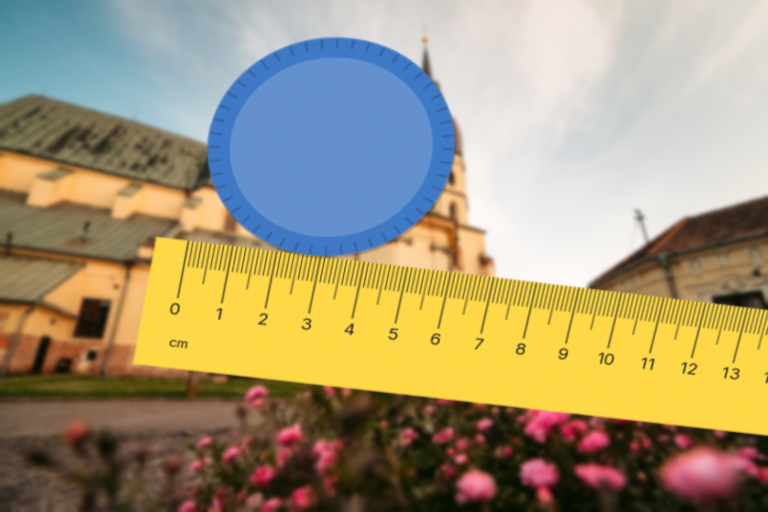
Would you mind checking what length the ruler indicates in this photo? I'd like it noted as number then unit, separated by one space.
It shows 5.5 cm
